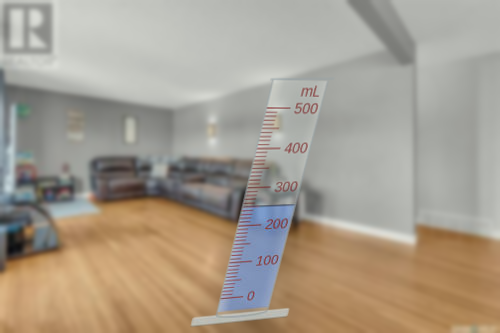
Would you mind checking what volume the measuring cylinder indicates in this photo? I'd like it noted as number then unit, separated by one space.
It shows 250 mL
